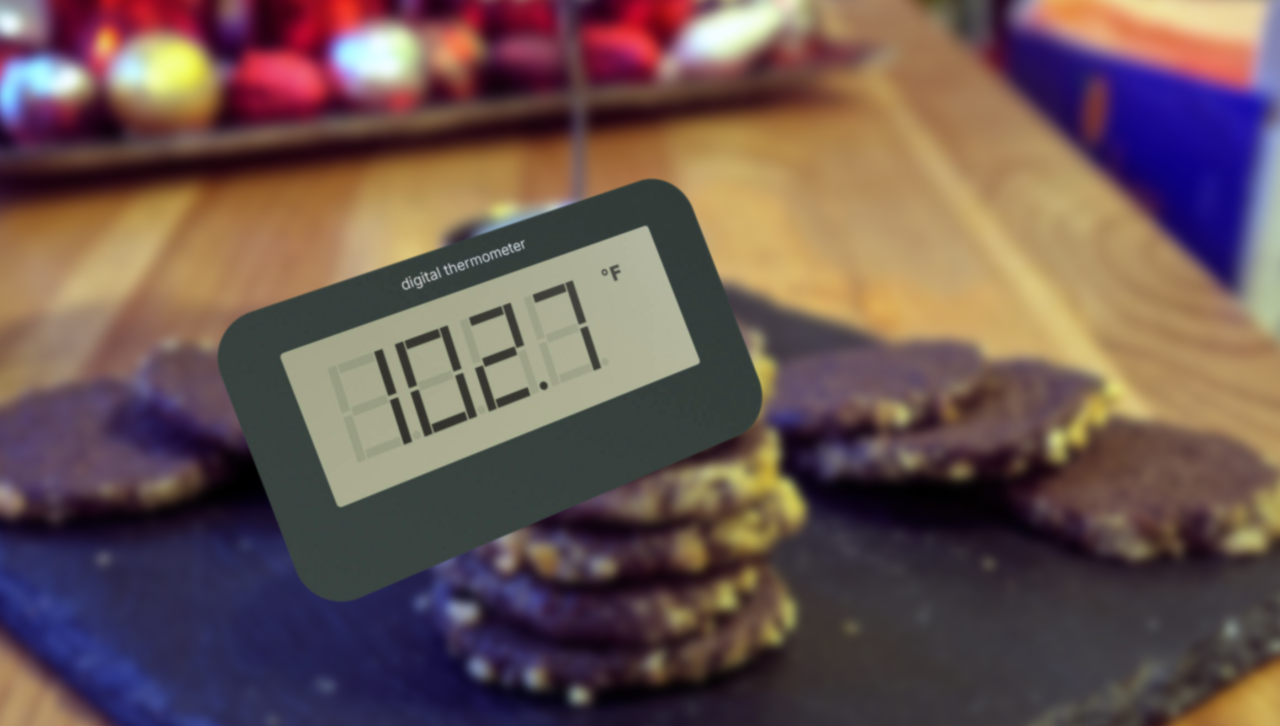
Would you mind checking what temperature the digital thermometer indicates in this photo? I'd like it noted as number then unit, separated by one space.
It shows 102.7 °F
